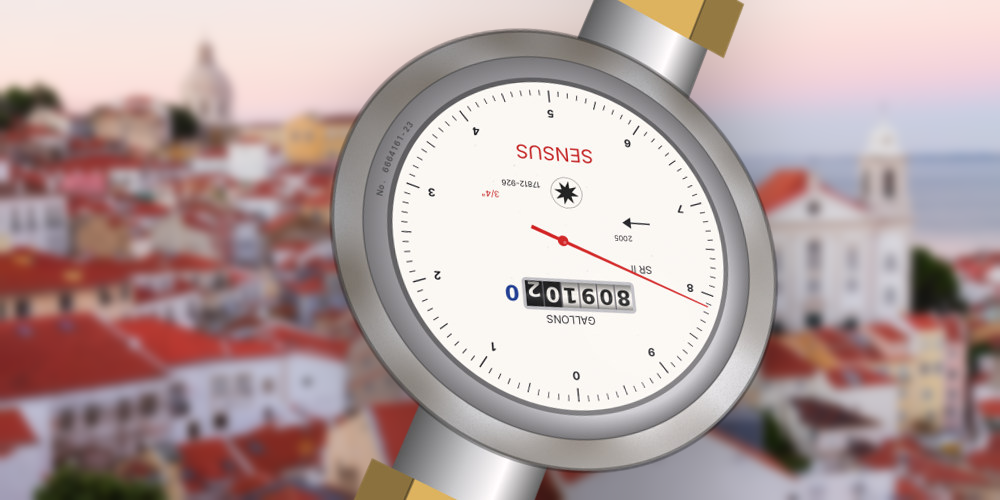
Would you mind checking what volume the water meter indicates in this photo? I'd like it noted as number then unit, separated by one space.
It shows 8091018.1 gal
